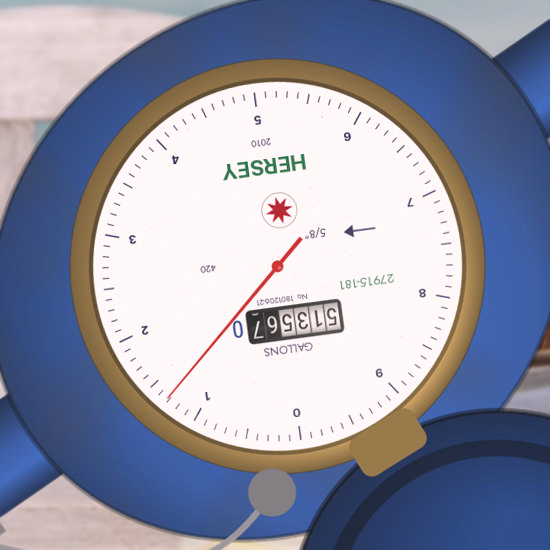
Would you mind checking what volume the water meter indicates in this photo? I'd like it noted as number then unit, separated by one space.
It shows 5135671.3 gal
